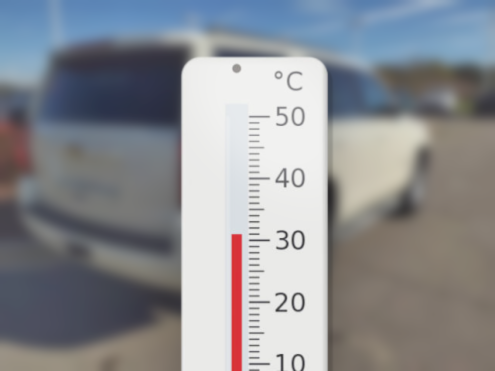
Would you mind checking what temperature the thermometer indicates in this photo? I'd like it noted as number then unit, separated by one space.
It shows 31 °C
